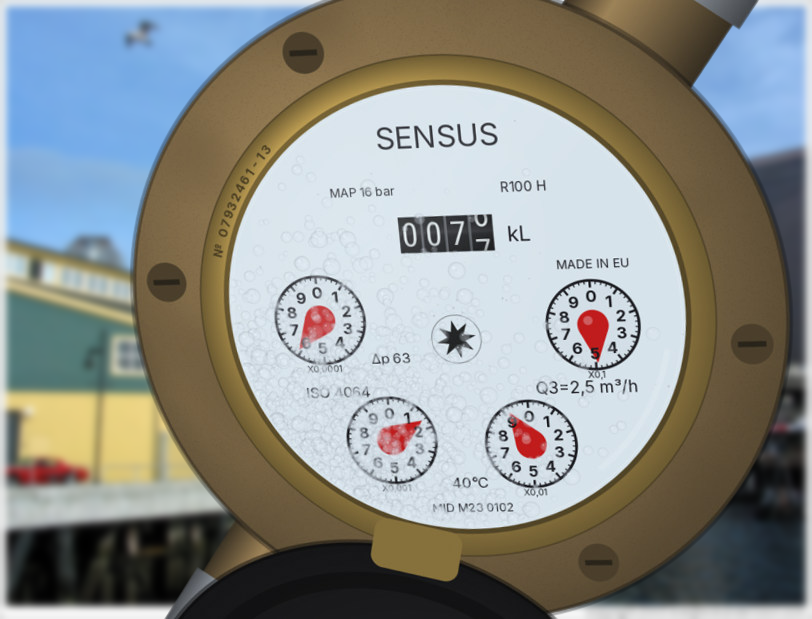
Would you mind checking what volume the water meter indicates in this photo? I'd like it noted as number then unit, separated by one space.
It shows 76.4916 kL
